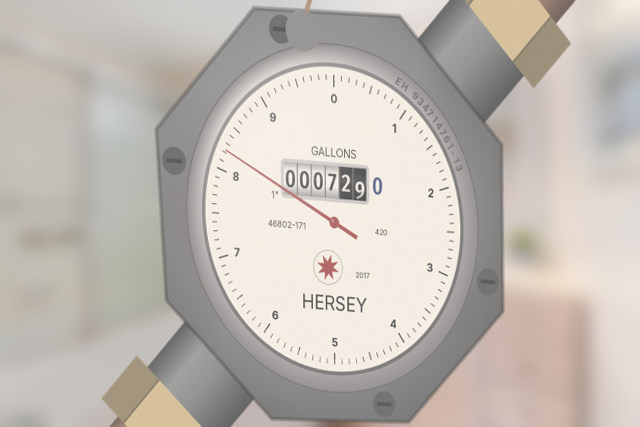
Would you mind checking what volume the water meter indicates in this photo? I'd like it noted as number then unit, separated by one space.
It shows 7288.2 gal
